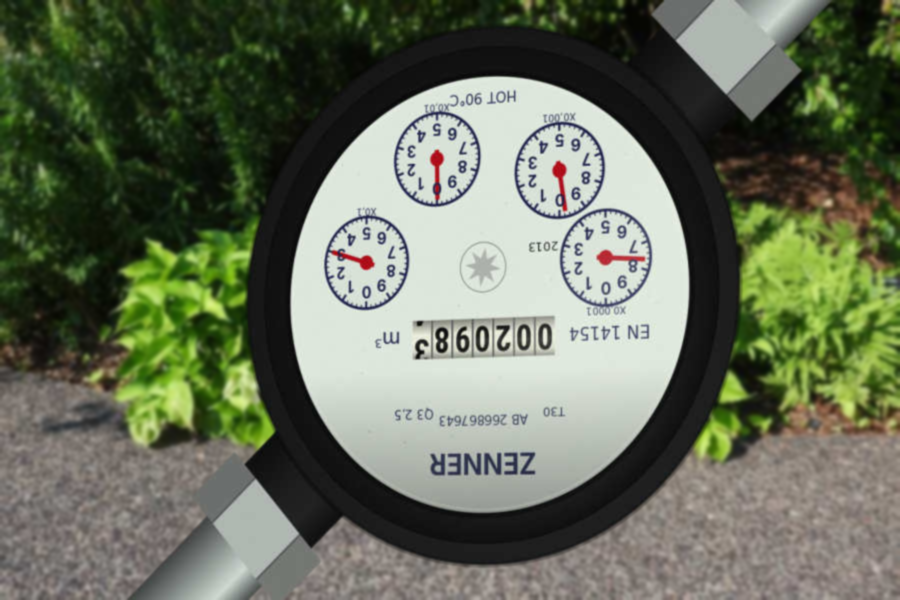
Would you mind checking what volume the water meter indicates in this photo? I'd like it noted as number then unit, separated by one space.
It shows 20983.2997 m³
